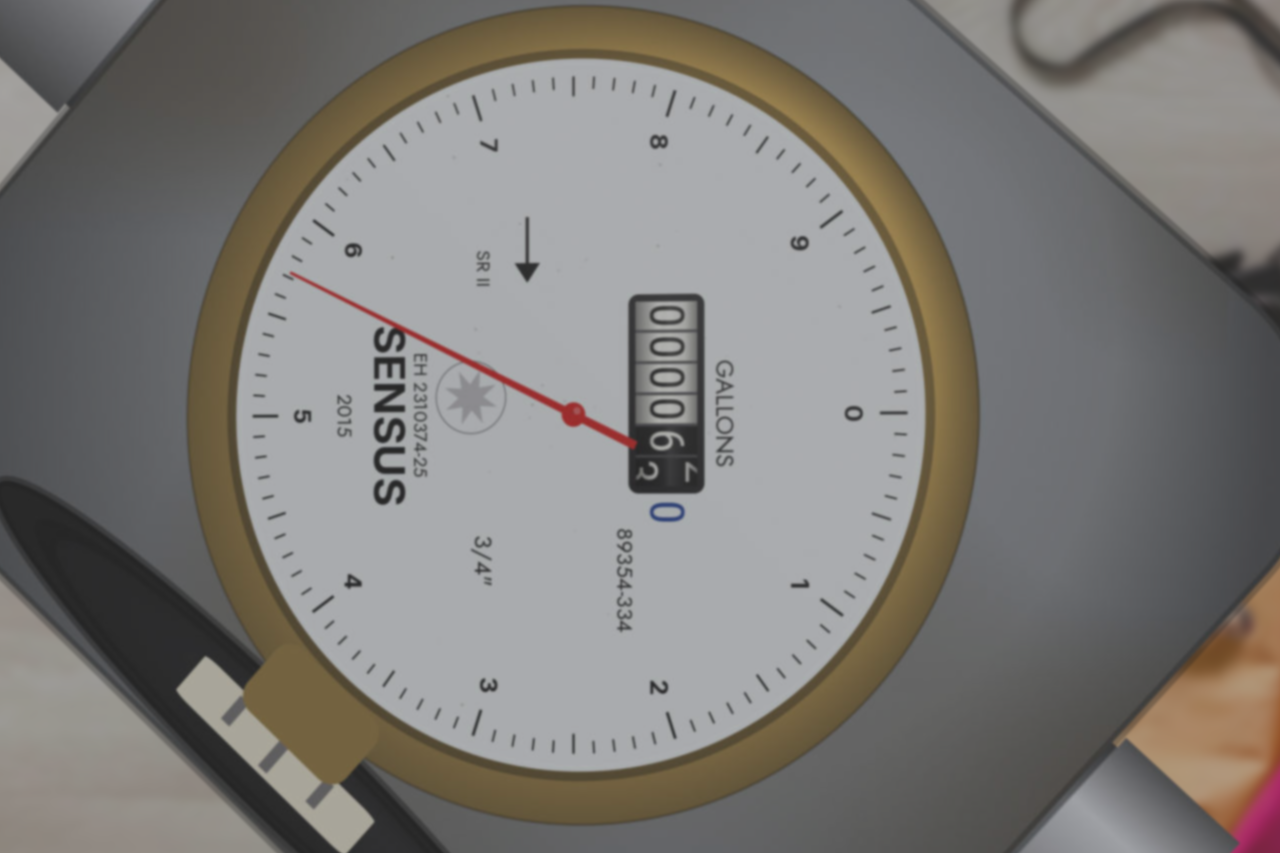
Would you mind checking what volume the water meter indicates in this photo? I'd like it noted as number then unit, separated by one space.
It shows 625.7 gal
